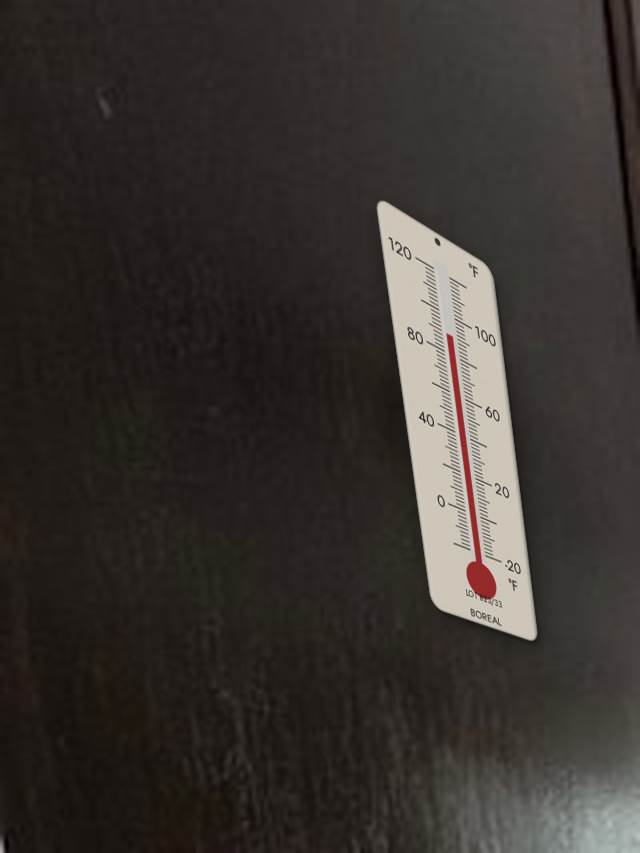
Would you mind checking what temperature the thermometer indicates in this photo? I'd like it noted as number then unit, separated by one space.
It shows 90 °F
